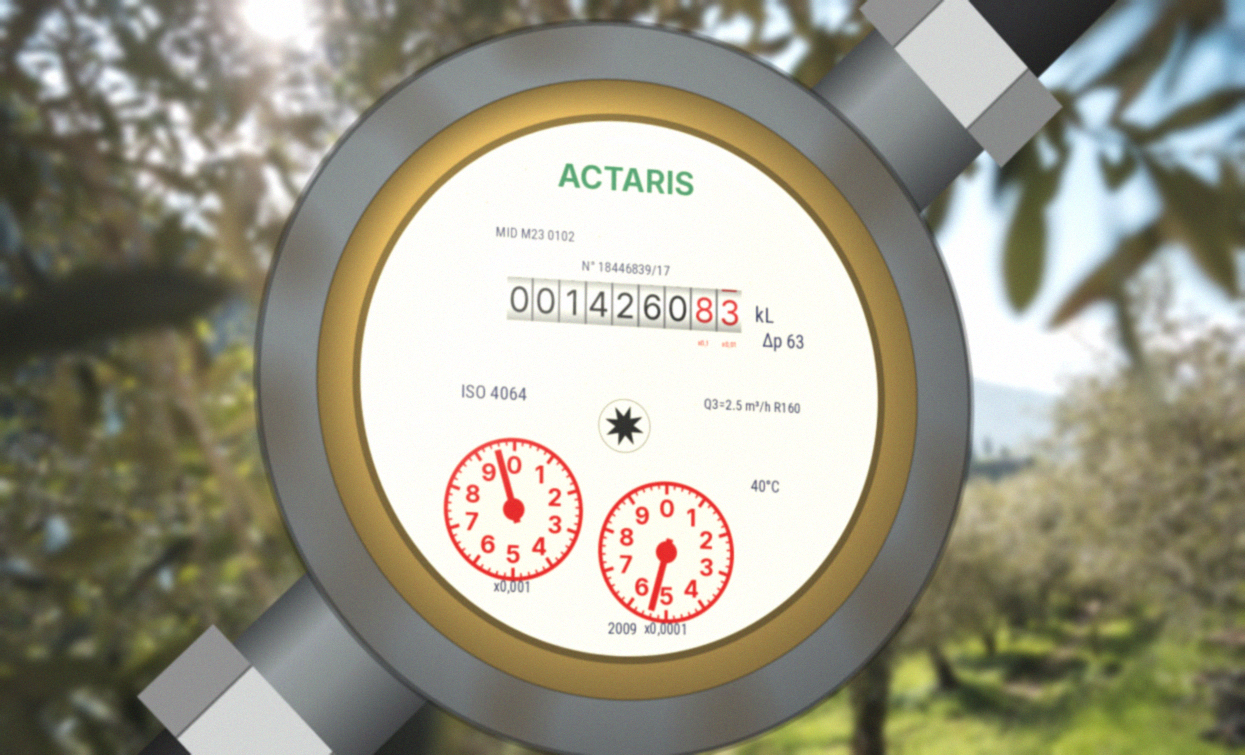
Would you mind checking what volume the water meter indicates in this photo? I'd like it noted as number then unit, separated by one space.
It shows 14260.8295 kL
